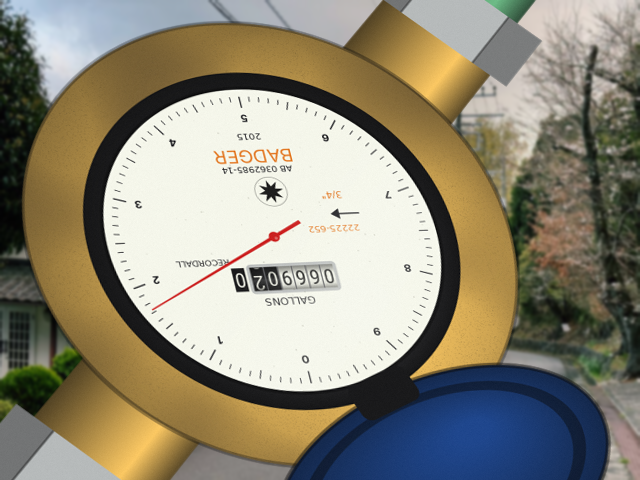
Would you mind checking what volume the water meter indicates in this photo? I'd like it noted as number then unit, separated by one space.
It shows 669021.7 gal
